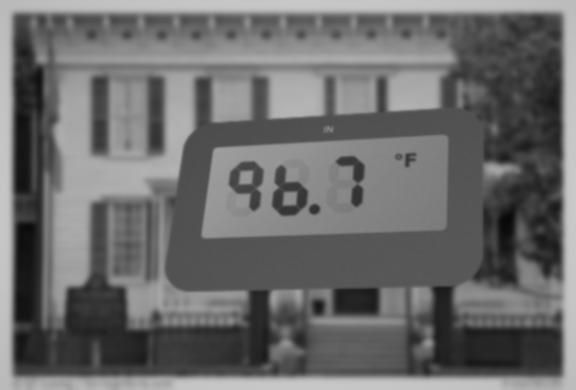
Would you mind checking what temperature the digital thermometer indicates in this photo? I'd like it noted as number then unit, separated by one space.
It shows 96.7 °F
